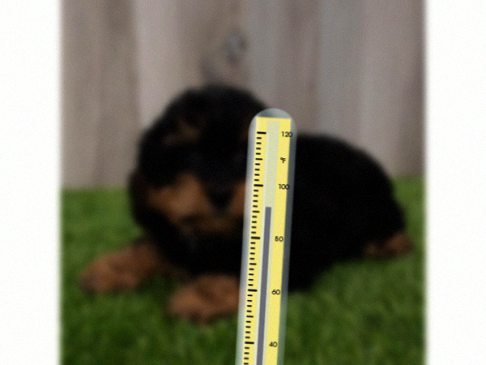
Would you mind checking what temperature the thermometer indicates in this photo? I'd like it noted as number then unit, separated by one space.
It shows 92 °F
